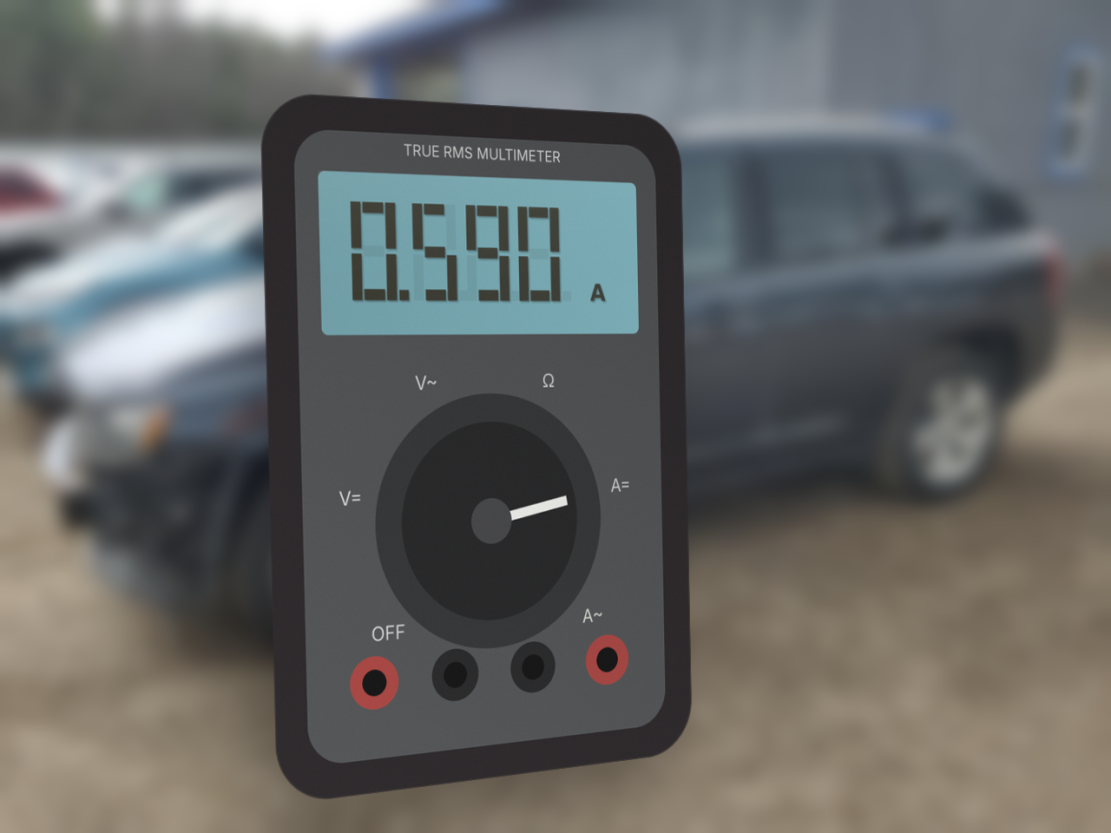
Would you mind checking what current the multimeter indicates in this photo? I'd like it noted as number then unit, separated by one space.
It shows 0.590 A
